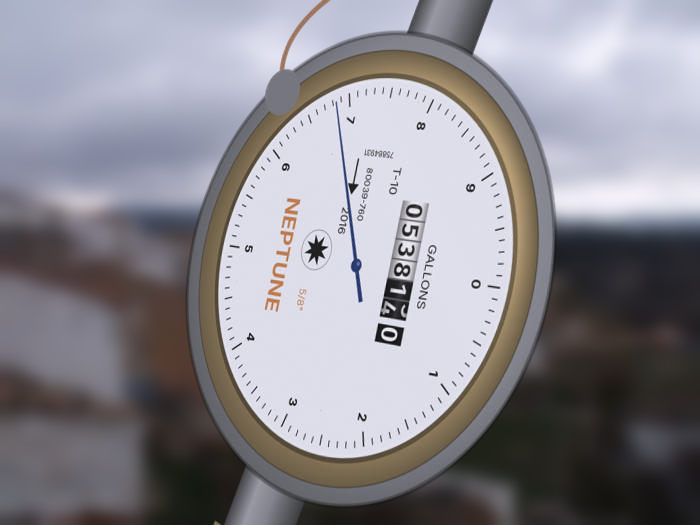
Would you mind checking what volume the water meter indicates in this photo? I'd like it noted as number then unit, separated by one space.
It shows 538136.8 gal
